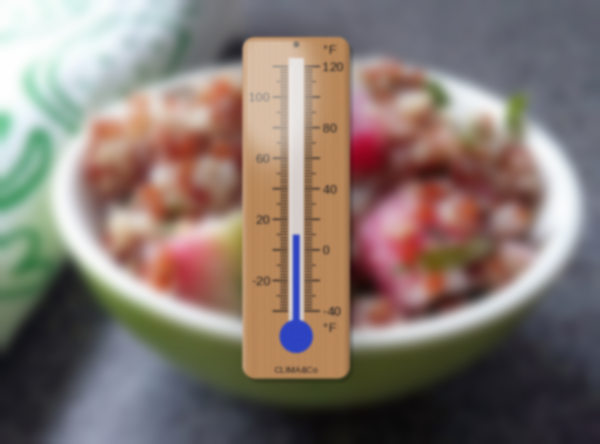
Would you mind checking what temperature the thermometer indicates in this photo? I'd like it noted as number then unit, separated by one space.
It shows 10 °F
